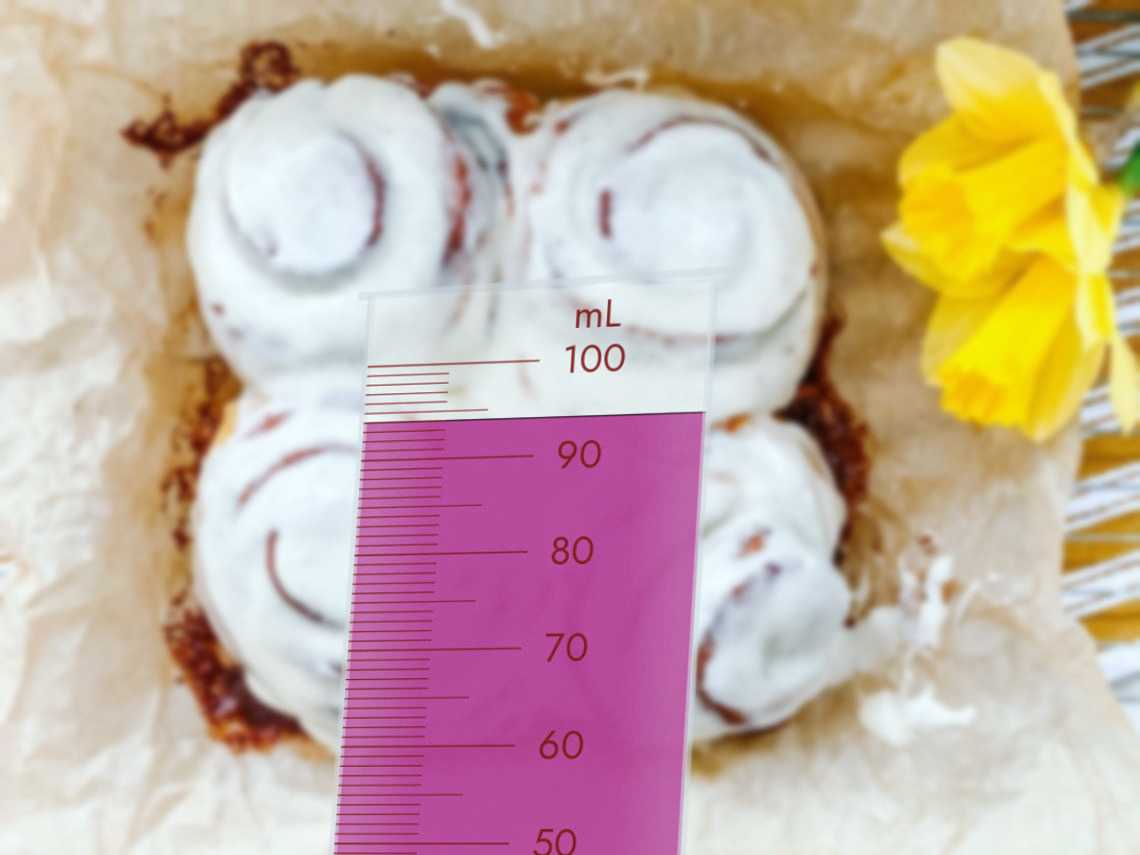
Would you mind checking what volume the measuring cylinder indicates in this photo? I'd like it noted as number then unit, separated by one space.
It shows 94 mL
